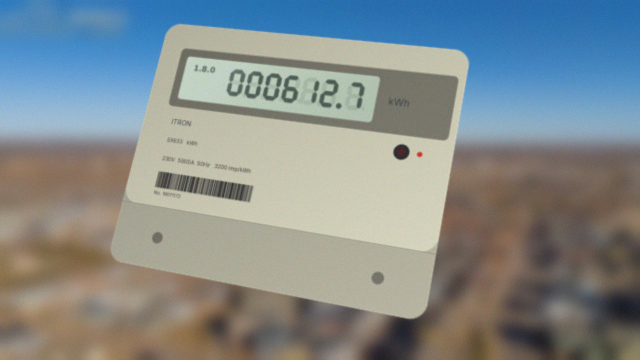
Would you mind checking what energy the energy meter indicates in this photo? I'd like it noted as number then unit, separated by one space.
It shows 612.7 kWh
